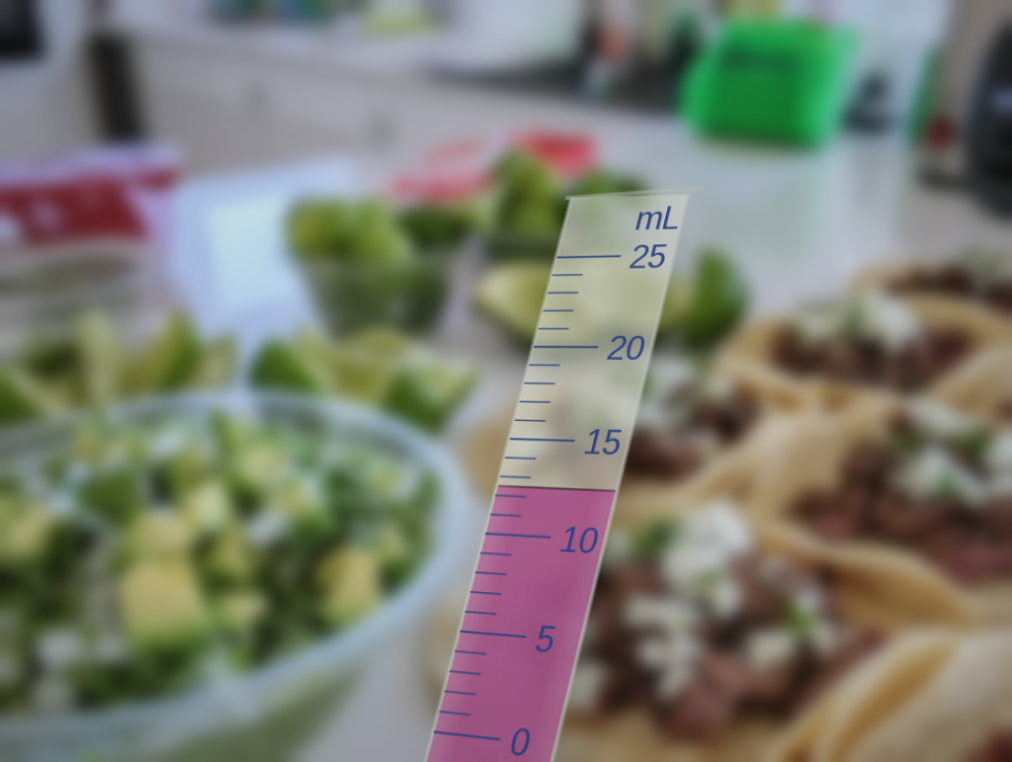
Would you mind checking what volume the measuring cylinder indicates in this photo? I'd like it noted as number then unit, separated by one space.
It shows 12.5 mL
